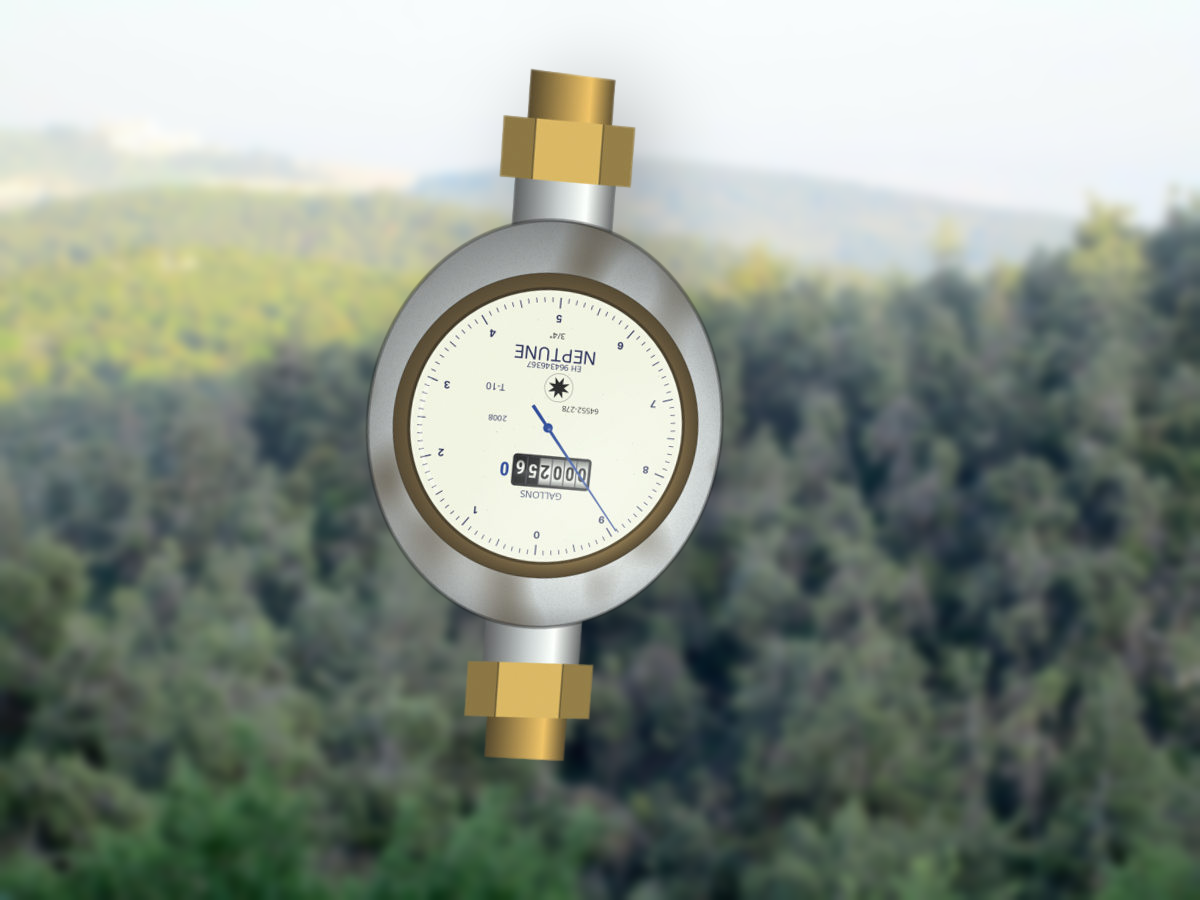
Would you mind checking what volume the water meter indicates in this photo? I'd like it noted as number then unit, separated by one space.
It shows 2558.9 gal
